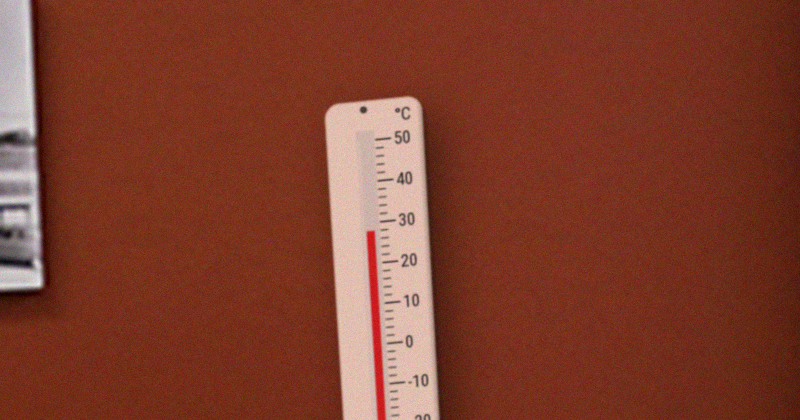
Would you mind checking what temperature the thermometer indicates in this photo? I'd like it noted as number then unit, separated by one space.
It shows 28 °C
